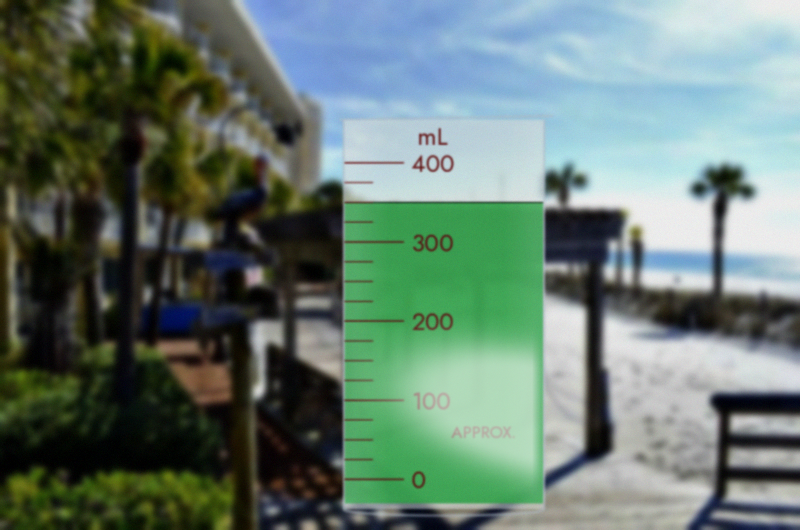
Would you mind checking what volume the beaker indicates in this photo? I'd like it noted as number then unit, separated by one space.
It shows 350 mL
